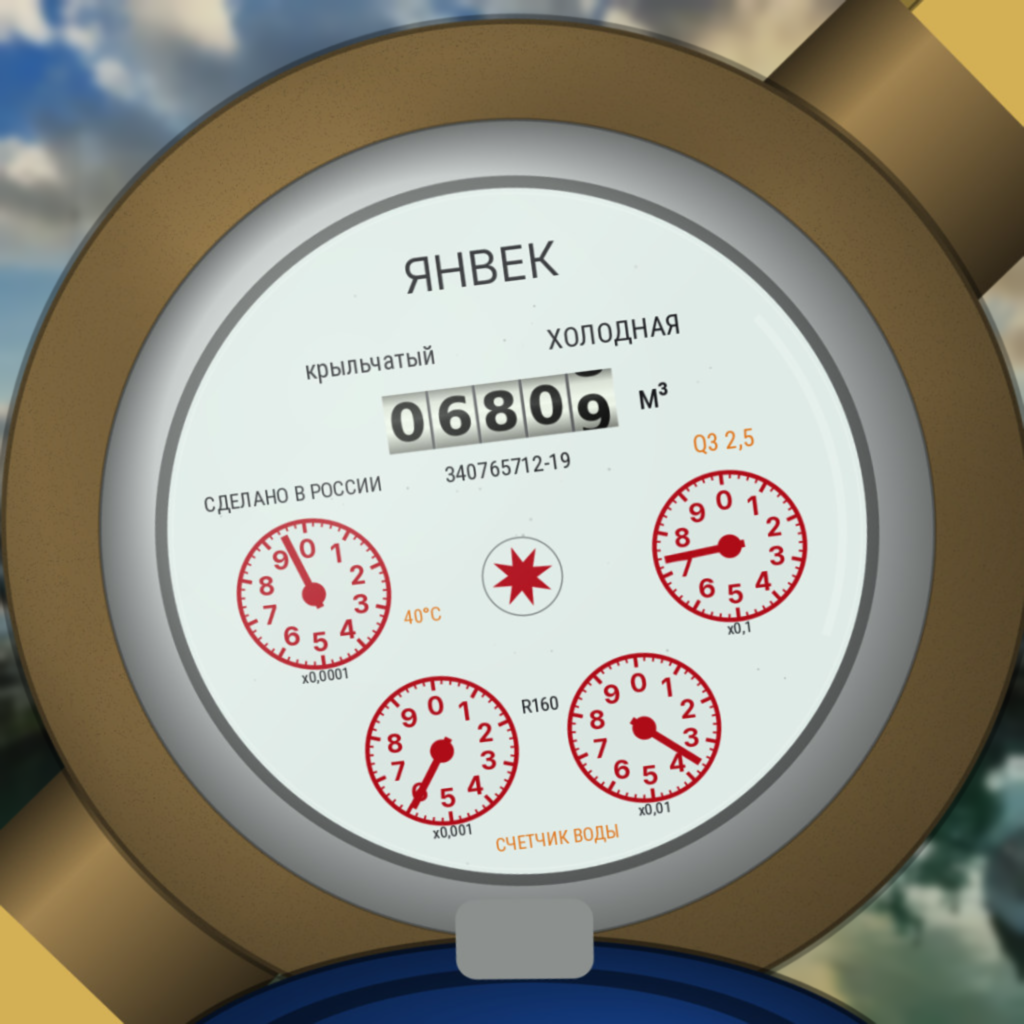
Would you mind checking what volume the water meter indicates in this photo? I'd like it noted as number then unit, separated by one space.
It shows 6808.7359 m³
